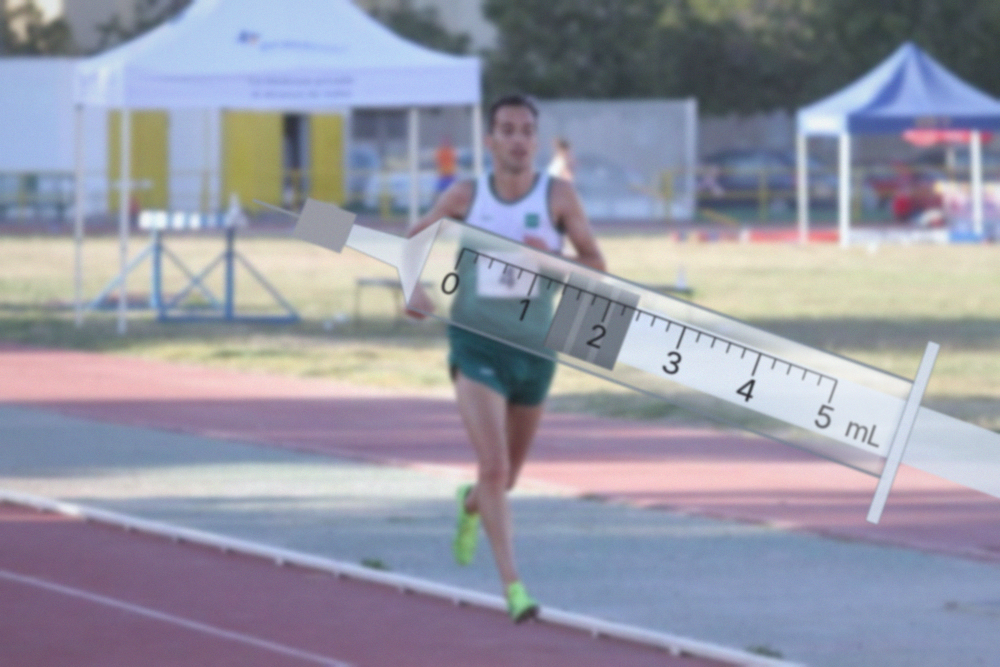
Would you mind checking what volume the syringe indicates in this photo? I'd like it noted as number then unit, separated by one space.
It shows 1.4 mL
